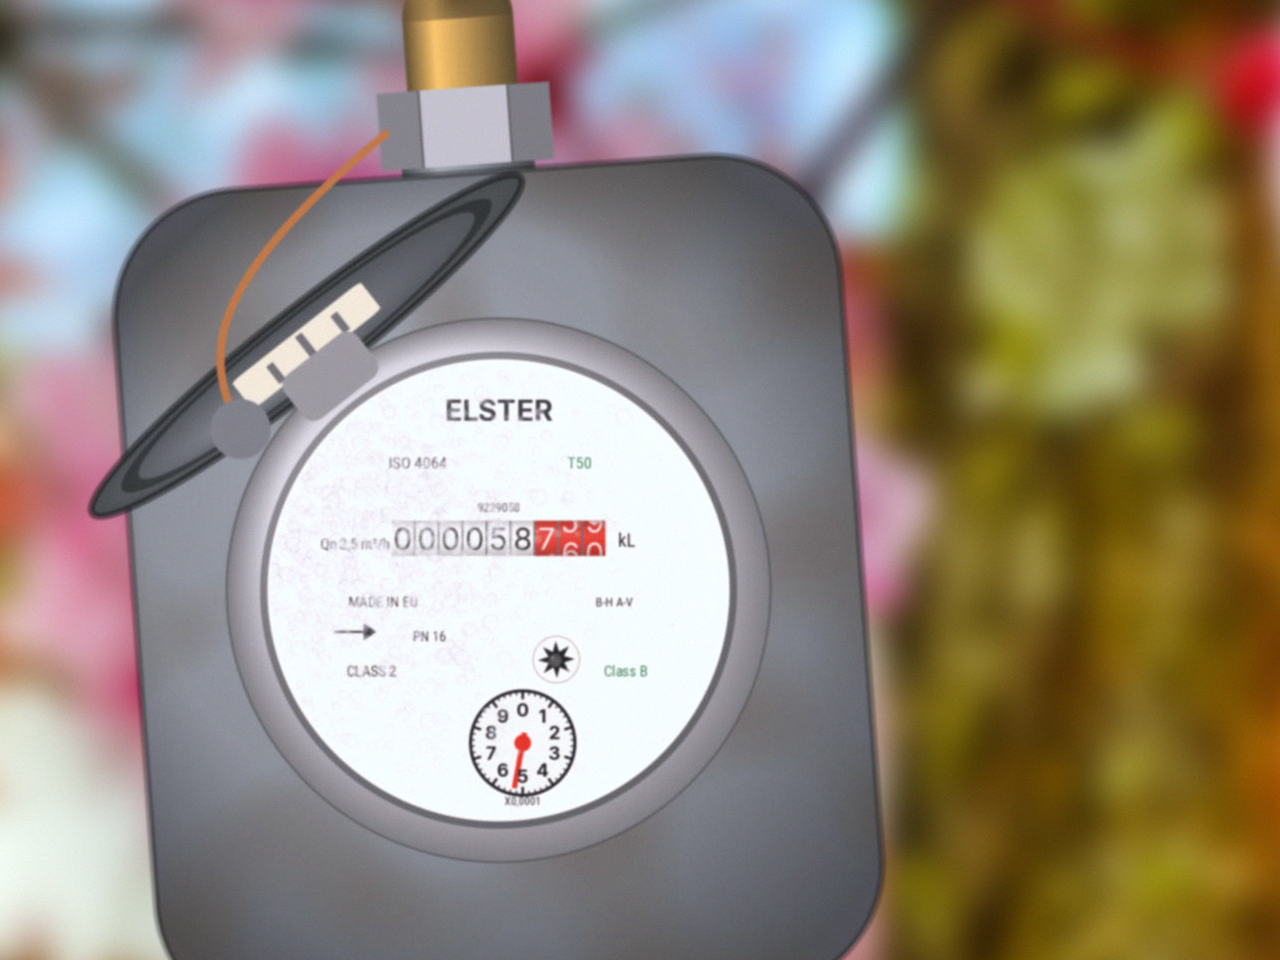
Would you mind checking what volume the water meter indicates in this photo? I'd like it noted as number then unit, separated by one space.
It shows 58.7595 kL
